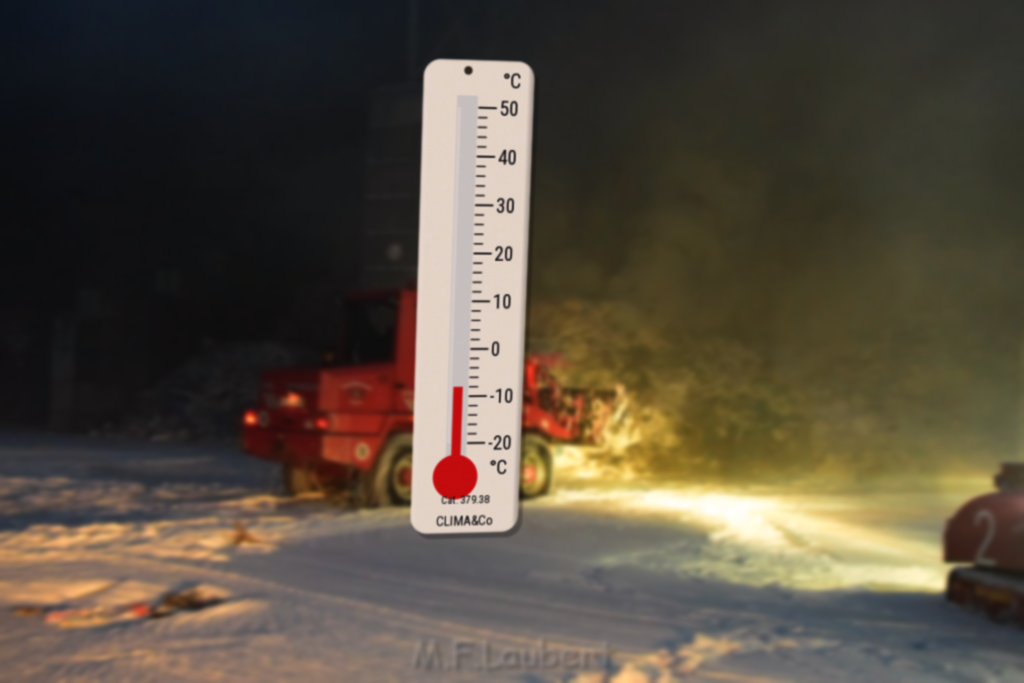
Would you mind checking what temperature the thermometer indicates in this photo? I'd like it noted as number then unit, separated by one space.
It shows -8 °C
